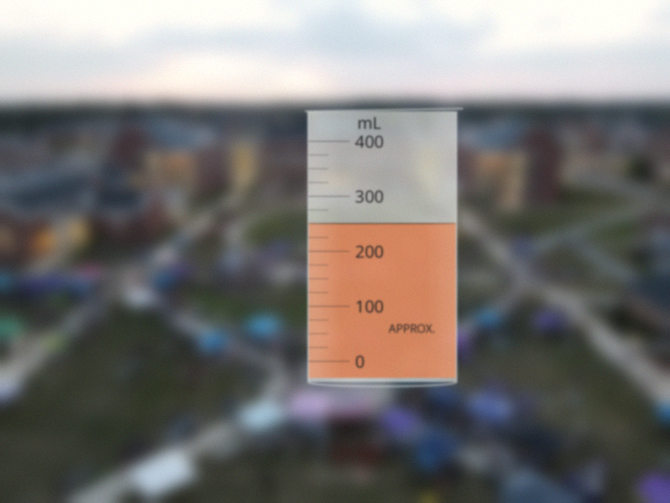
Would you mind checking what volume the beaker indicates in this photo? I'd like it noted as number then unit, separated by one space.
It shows 250 mL
